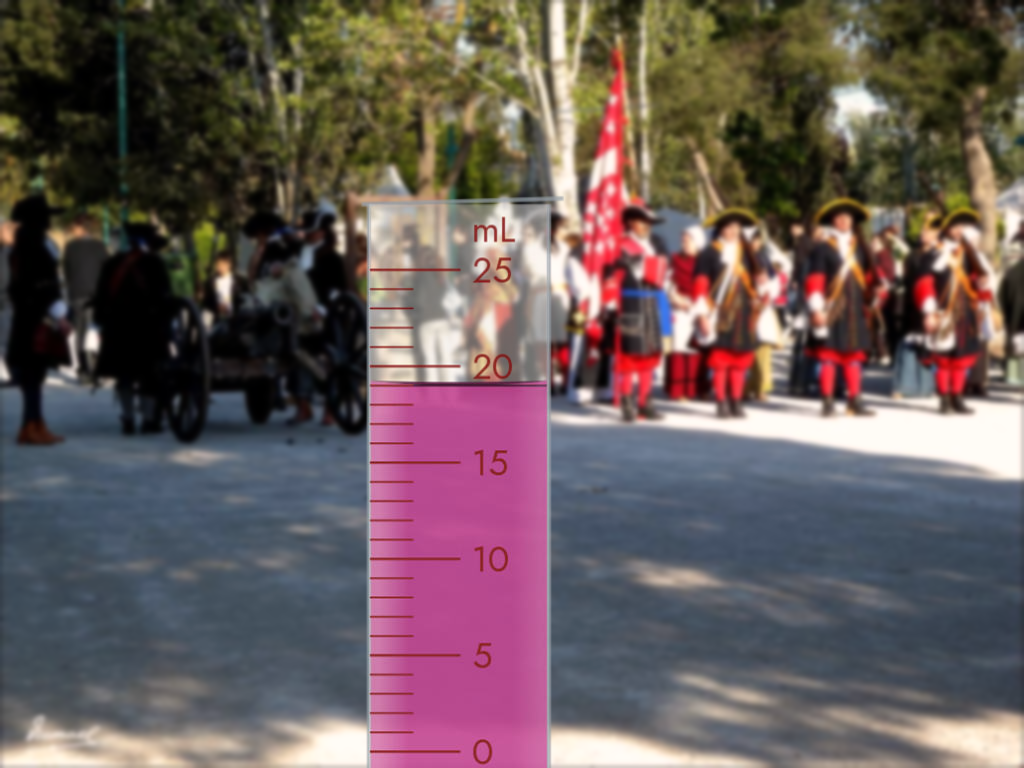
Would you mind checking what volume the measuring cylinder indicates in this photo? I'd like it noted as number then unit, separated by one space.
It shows 19 mL
